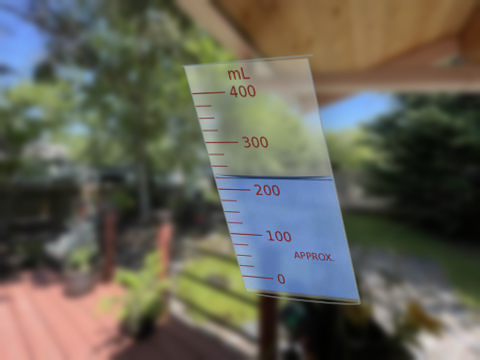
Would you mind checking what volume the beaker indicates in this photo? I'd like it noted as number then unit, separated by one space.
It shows 225 mL
